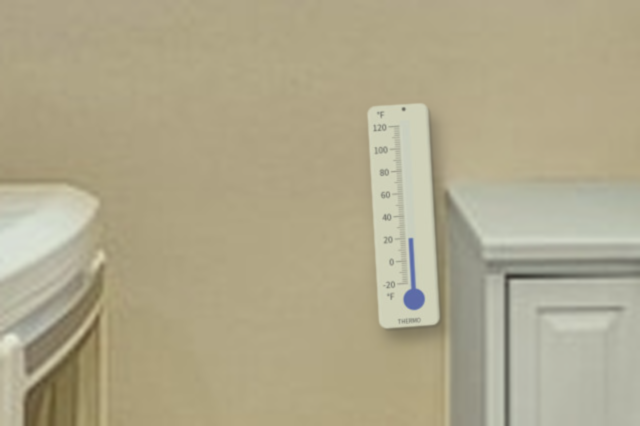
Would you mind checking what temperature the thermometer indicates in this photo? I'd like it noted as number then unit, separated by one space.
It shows 20 °F
